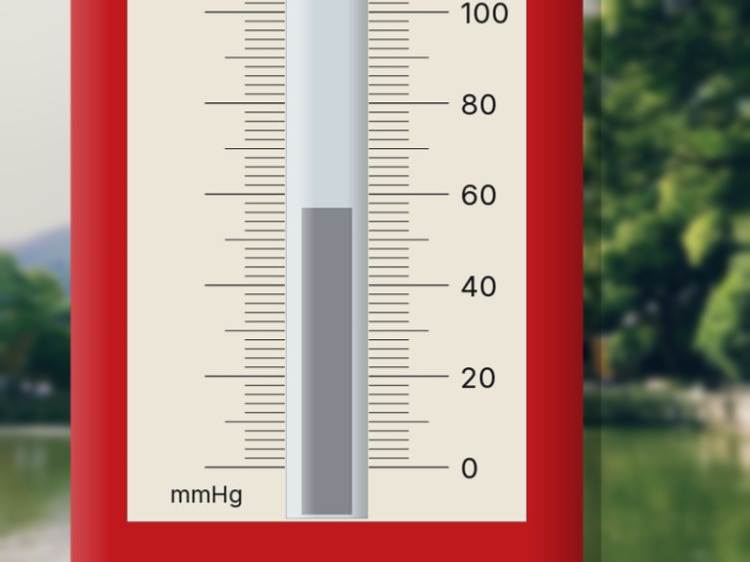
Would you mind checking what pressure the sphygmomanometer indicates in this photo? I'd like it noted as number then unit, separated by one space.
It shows 57 mmHg
